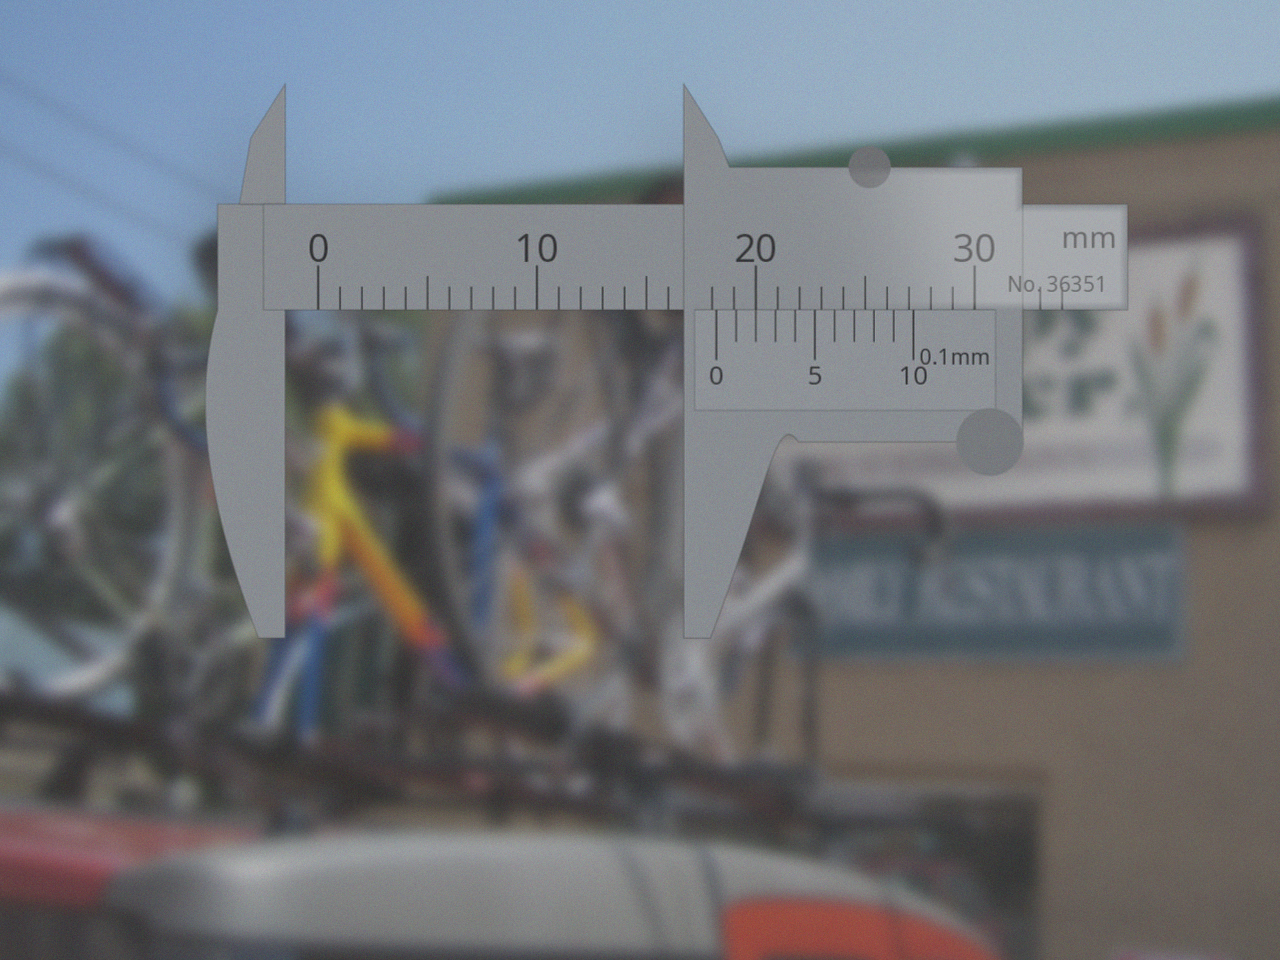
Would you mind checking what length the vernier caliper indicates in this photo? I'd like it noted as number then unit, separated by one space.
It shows 18.2 mm
